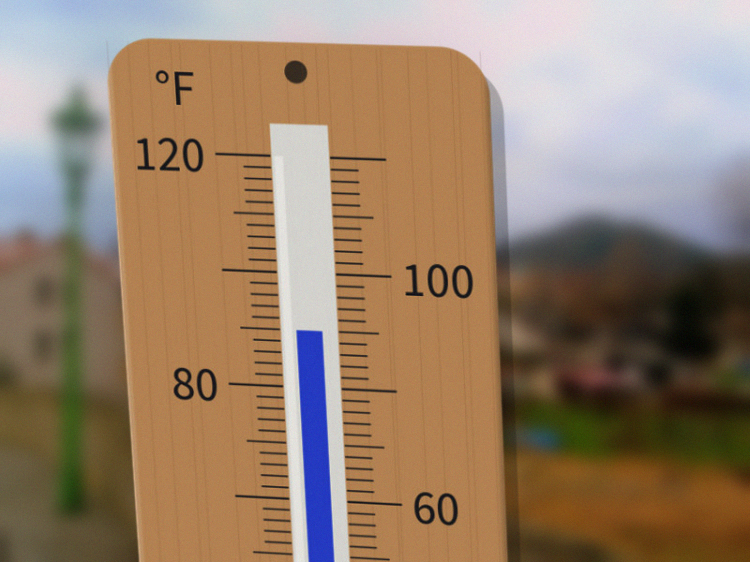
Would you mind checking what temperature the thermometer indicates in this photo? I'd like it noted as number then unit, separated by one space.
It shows 90 °F
